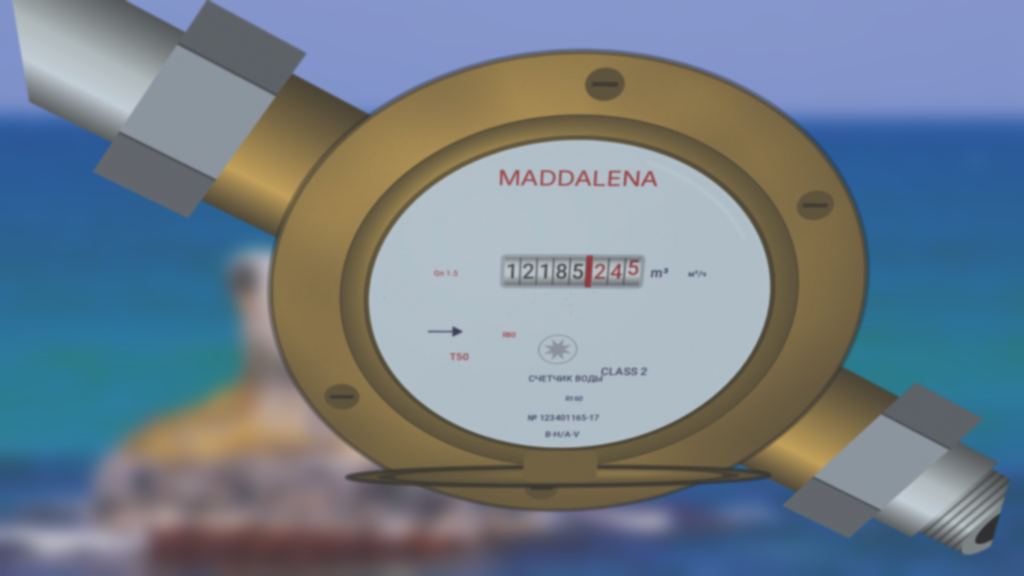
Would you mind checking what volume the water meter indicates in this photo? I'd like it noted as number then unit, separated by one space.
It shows 12185.245 m³
